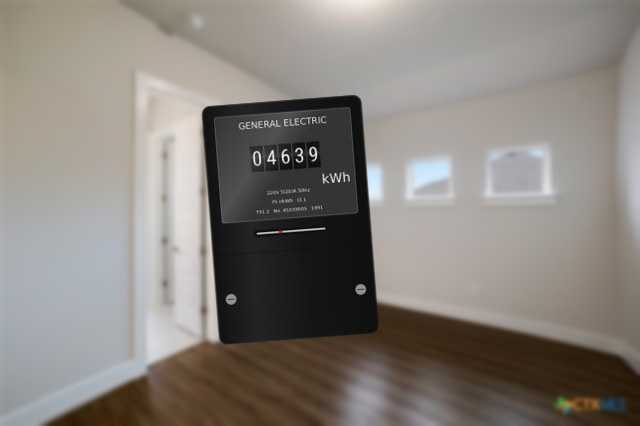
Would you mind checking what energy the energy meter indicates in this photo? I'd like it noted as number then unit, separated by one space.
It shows 4639 kWh
